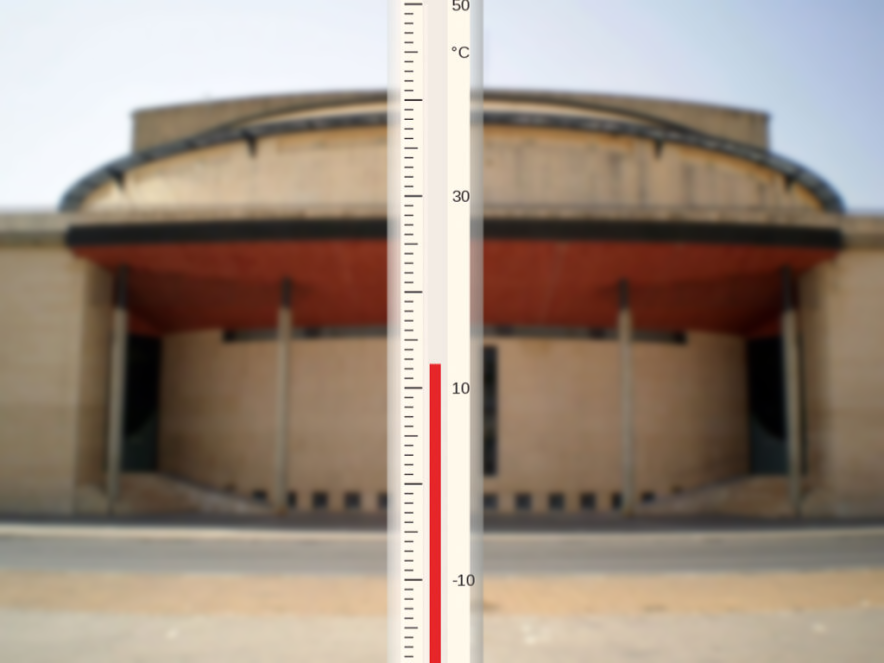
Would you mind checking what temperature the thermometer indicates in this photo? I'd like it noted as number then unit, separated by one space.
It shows 12.5 °C
